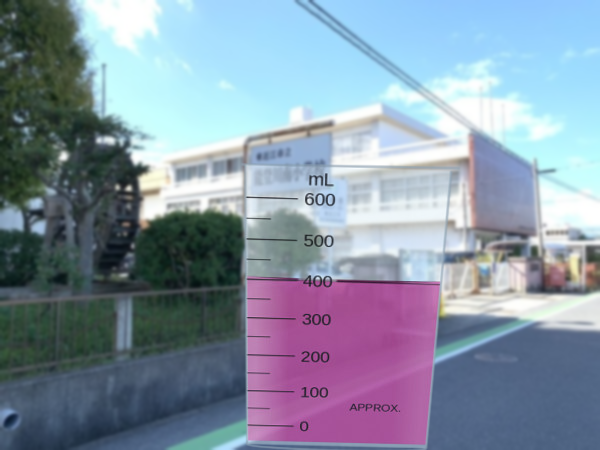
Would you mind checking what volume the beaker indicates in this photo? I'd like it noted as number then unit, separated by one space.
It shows 400 mL
